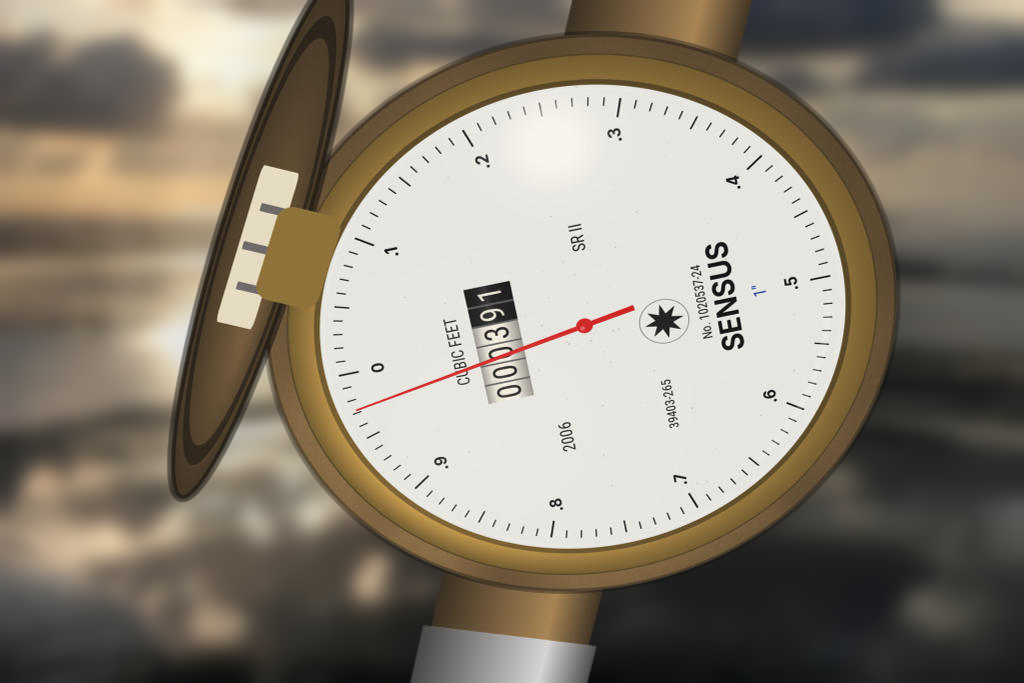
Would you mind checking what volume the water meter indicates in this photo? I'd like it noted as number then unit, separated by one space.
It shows 390.97 ft³
